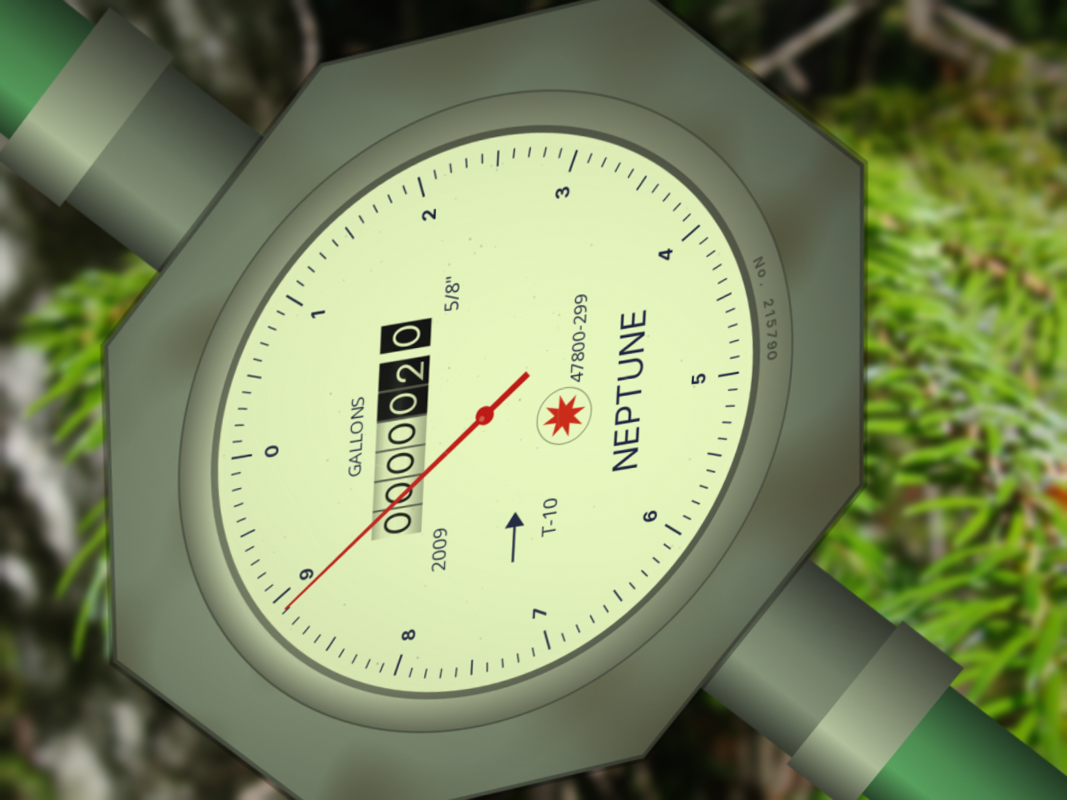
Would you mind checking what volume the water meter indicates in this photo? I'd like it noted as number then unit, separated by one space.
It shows 18.9 gal
